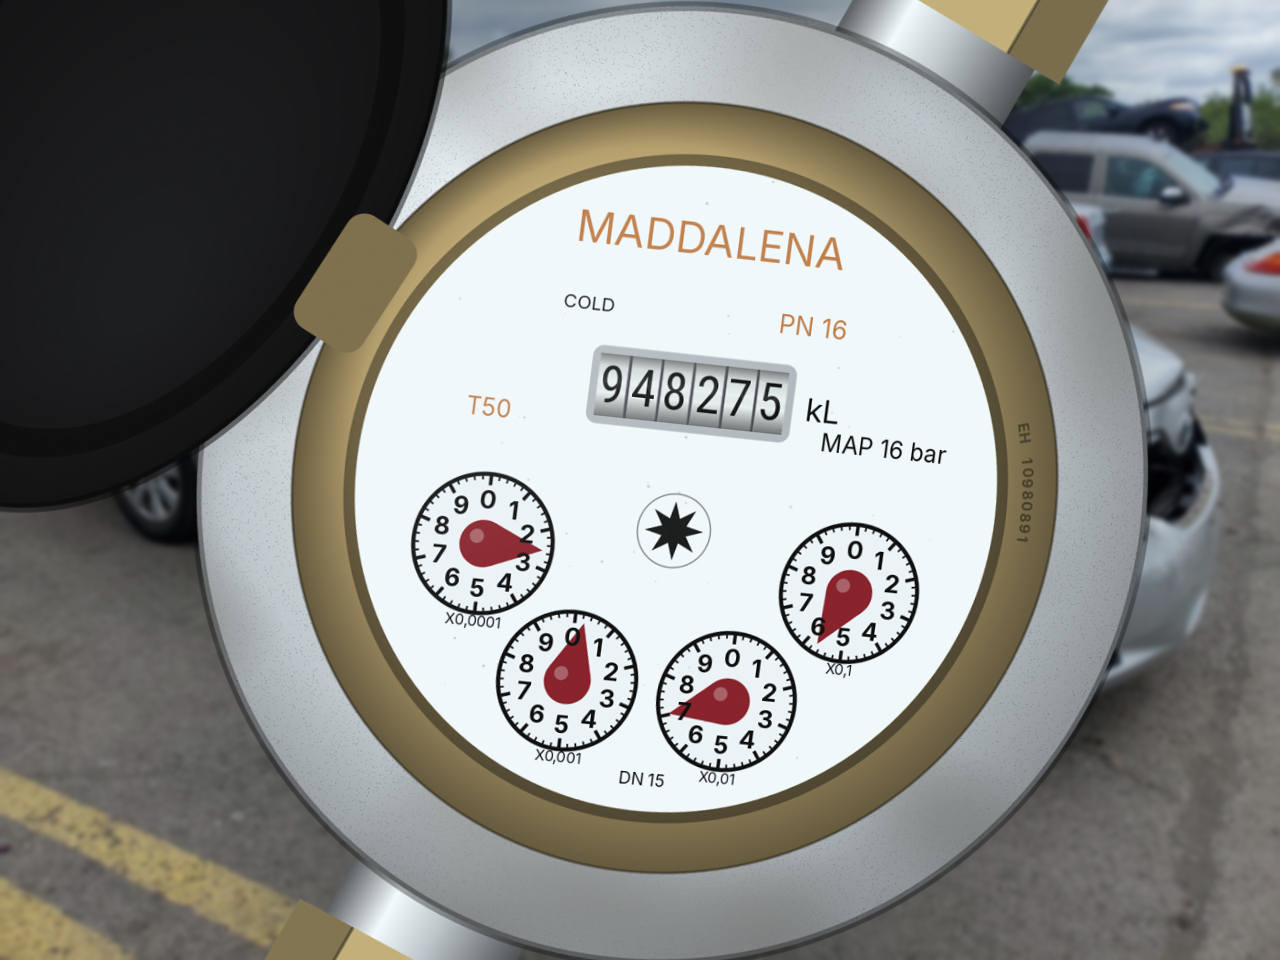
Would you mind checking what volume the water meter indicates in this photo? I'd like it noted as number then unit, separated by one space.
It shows 948275.5702 kL
